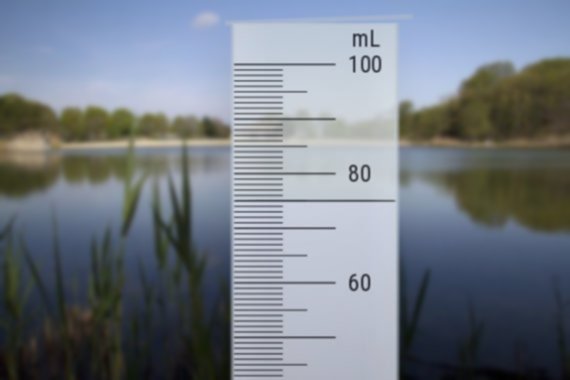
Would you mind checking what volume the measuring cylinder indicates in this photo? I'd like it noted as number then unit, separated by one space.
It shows 75 mL
